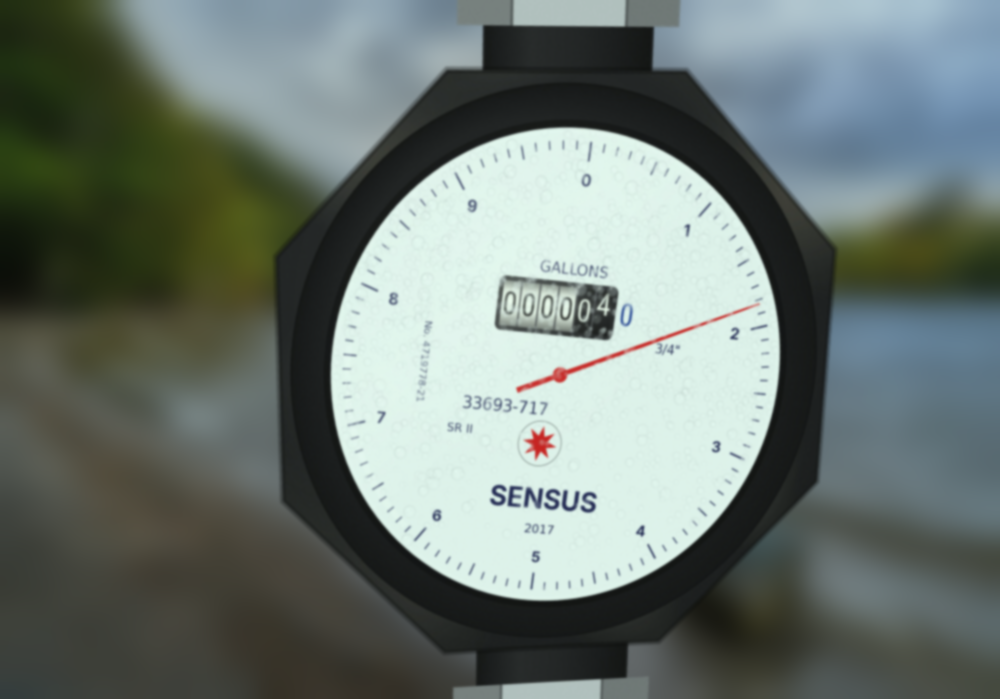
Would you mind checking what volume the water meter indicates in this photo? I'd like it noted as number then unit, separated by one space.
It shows 41.8 gal
